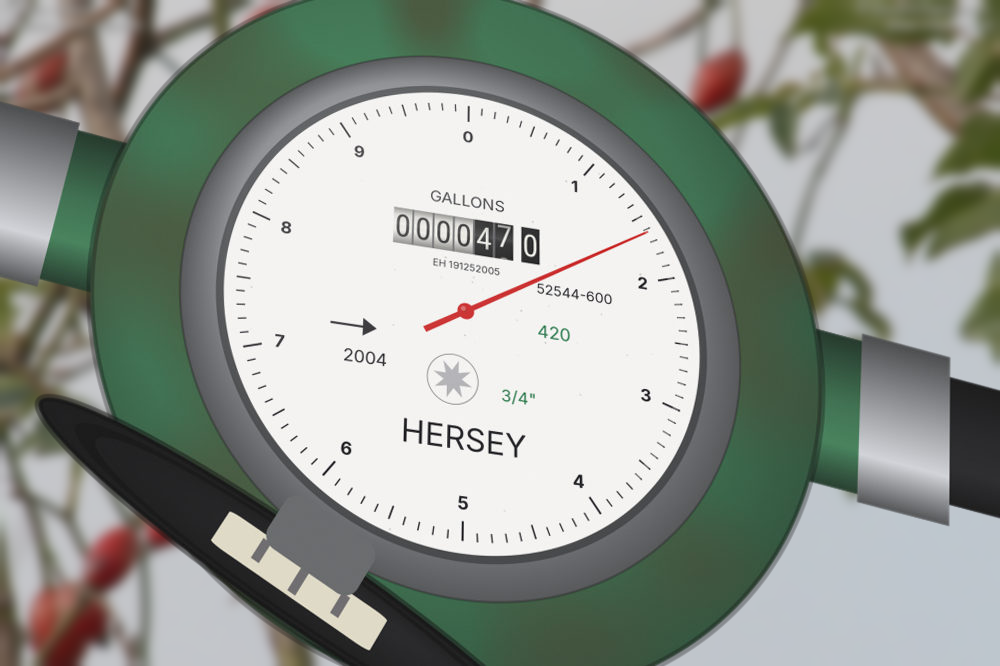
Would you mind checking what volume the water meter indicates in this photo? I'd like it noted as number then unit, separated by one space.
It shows 471.6 gal
